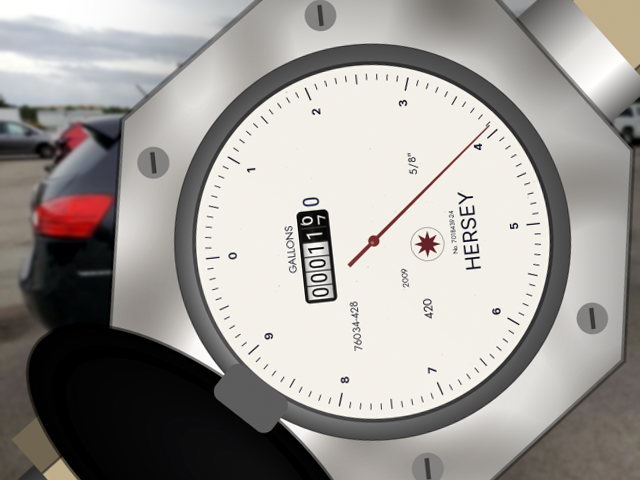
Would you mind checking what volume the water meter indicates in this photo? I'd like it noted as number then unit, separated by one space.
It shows 1163.9 gal
